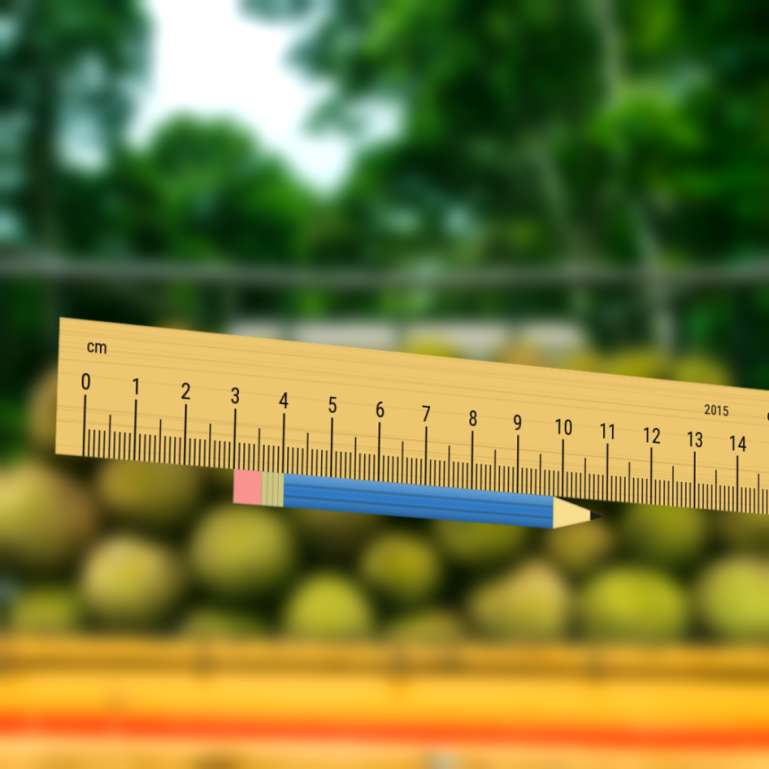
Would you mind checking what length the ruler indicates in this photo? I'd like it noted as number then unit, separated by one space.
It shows 7.9 cm
